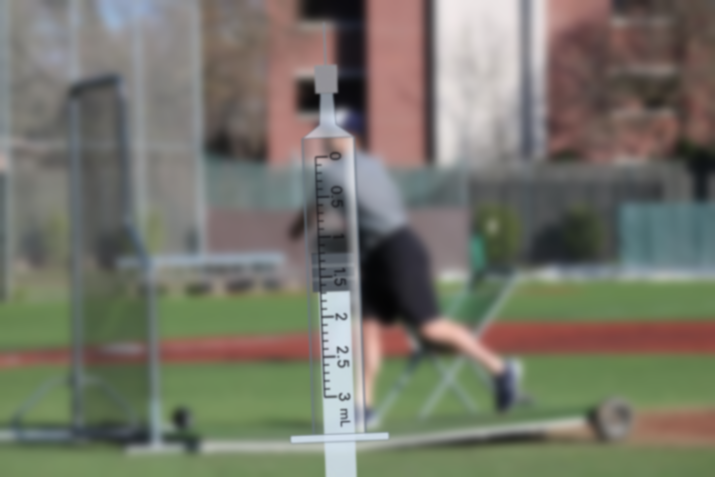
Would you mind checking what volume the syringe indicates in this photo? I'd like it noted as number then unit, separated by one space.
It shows 1.2 mL
